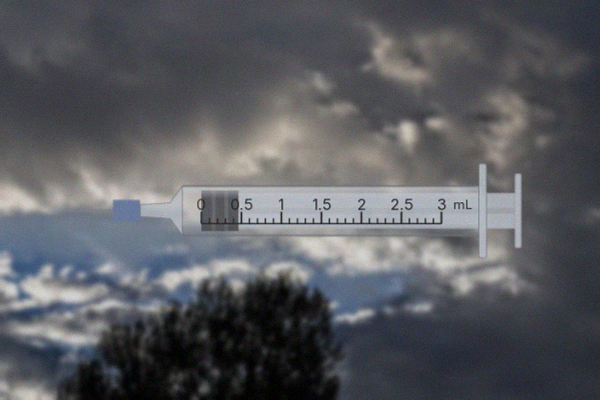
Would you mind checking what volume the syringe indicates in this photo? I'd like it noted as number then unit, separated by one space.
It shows 0 mL
